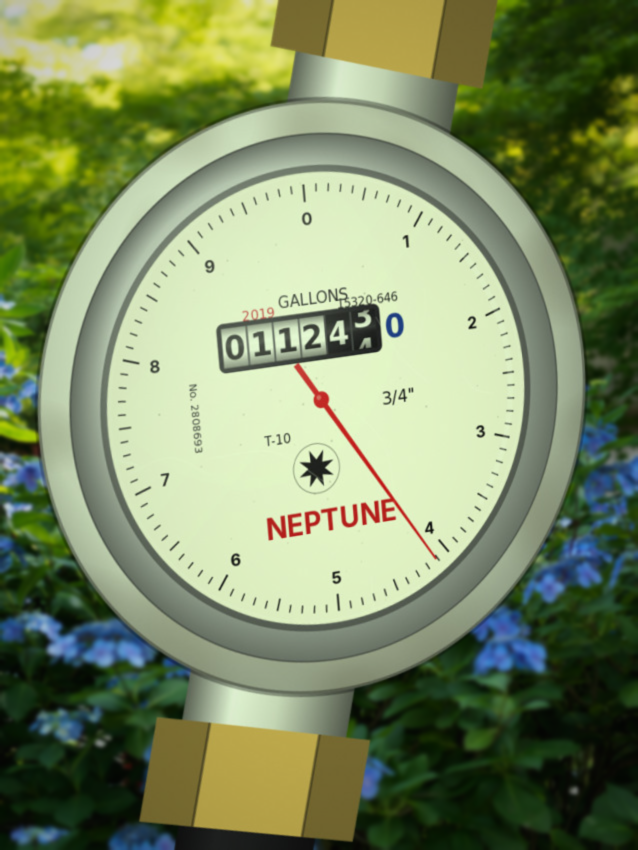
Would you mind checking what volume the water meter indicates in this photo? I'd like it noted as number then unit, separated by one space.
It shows 112434.1 gal
